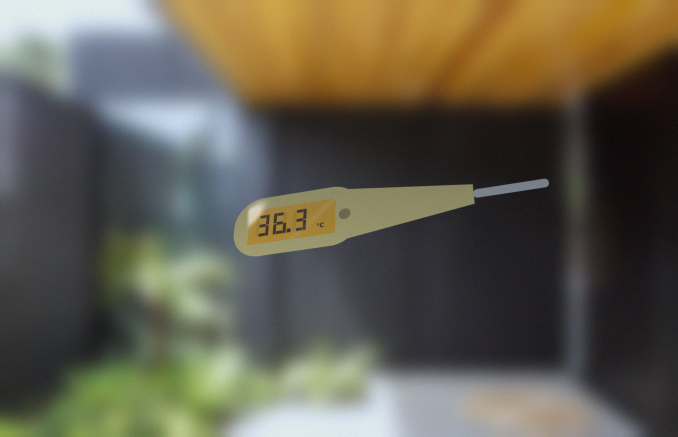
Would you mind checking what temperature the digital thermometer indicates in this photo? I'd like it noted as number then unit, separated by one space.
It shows 36.3 °C
